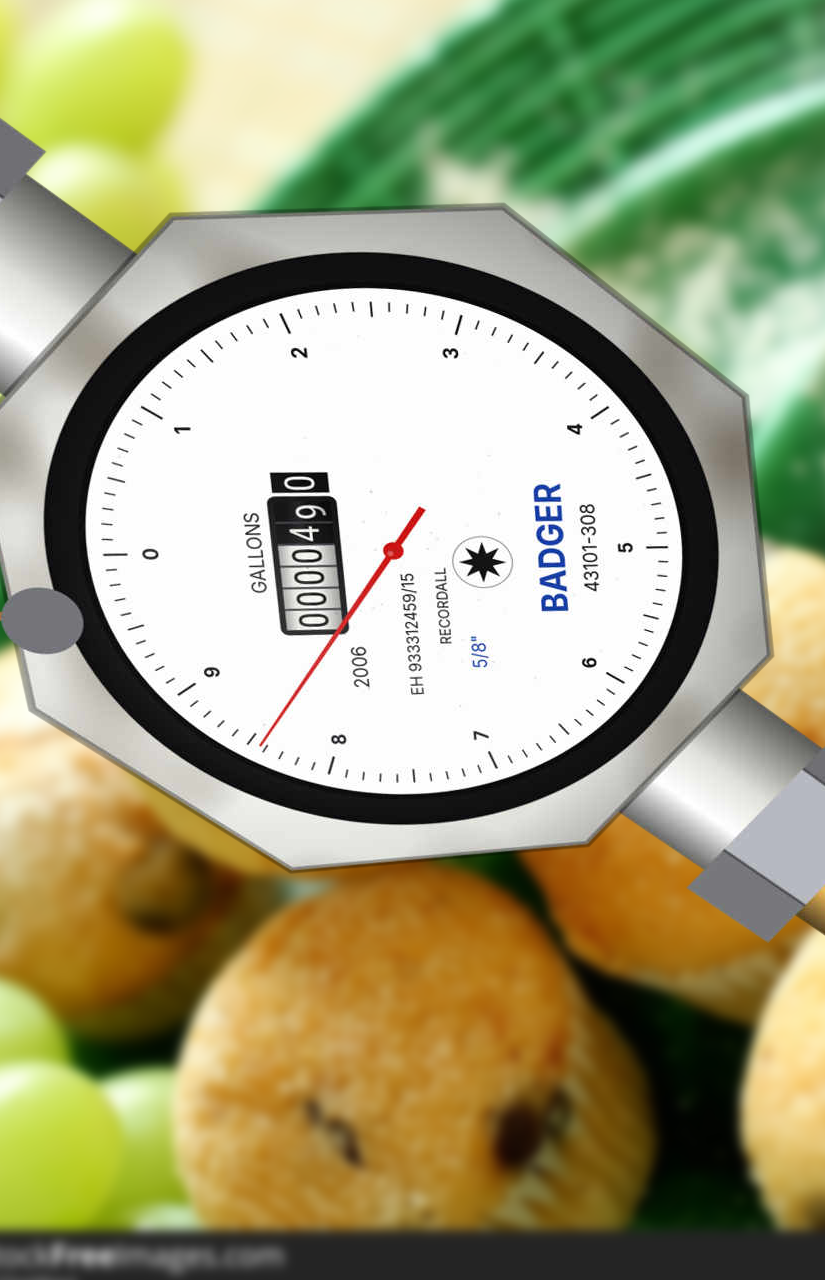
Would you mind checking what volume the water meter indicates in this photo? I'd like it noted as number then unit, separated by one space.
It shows 488.4 gal
